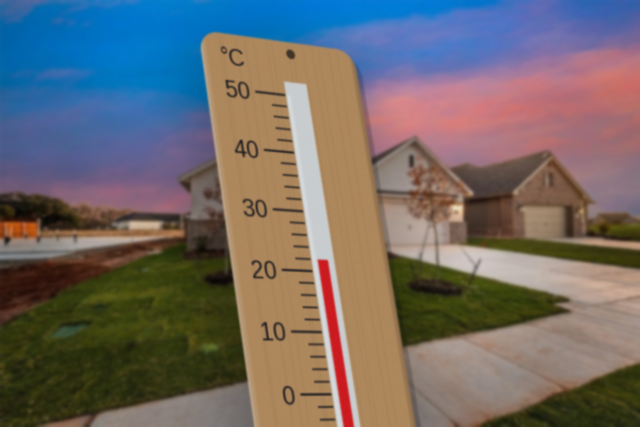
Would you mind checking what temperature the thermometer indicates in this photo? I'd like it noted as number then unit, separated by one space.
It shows 22 °C
